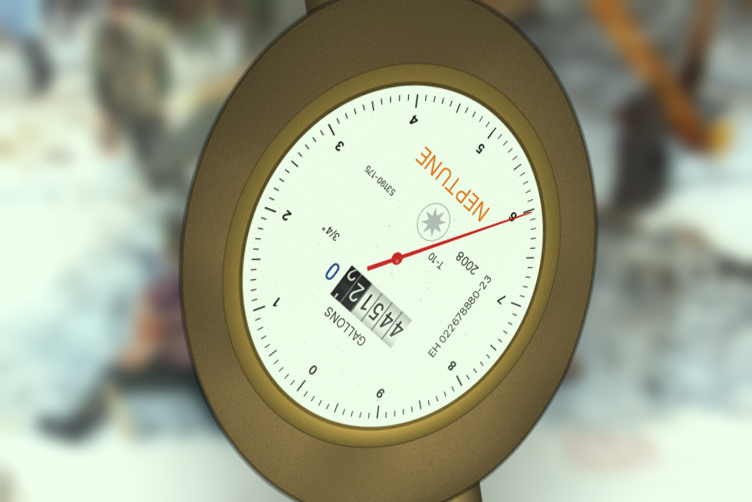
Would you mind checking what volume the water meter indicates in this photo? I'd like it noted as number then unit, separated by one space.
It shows 4451216.0 gal
